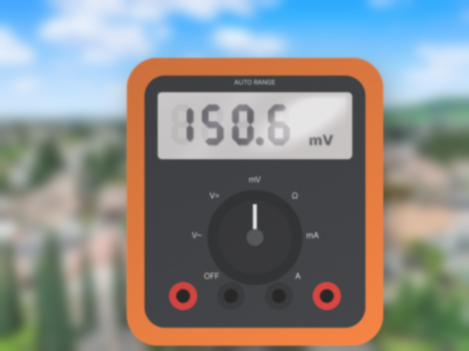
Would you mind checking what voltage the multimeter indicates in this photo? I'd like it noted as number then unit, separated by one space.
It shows 150.6 mV
